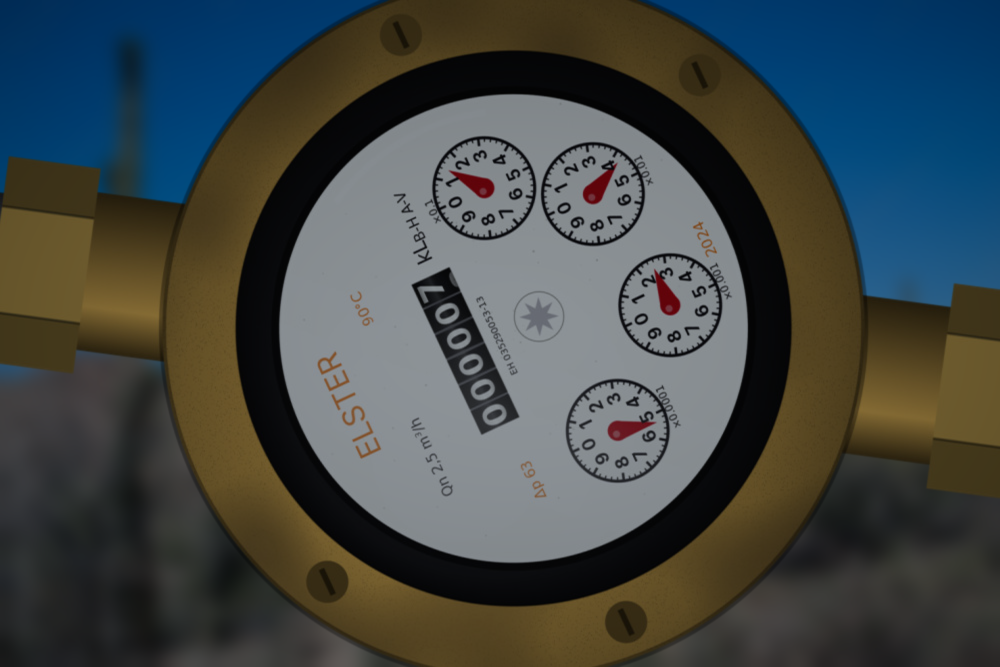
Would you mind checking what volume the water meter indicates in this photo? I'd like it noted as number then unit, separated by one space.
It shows 7.1425 kL
